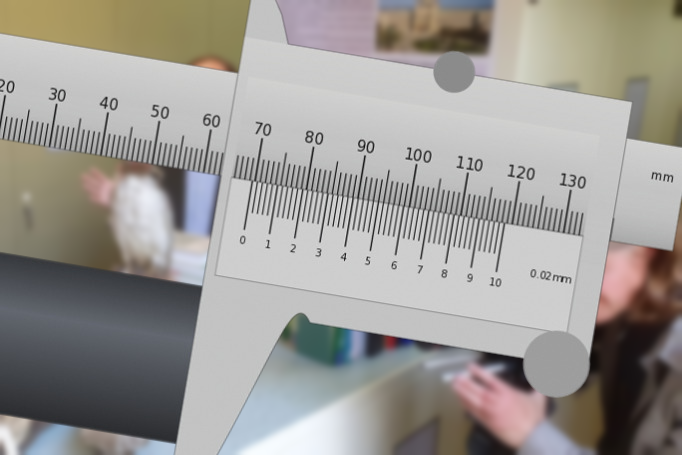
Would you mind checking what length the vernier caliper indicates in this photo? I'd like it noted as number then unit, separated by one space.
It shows 69.5 mm
